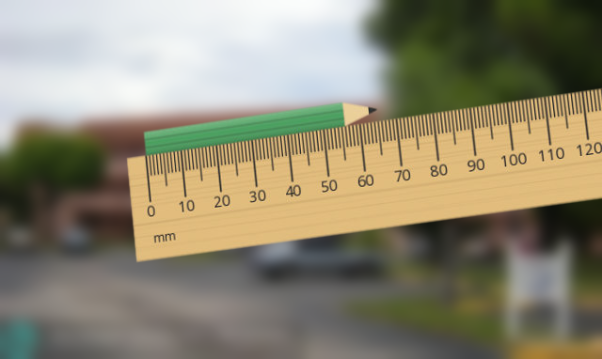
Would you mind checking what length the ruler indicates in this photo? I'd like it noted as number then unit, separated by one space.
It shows 65 mm
